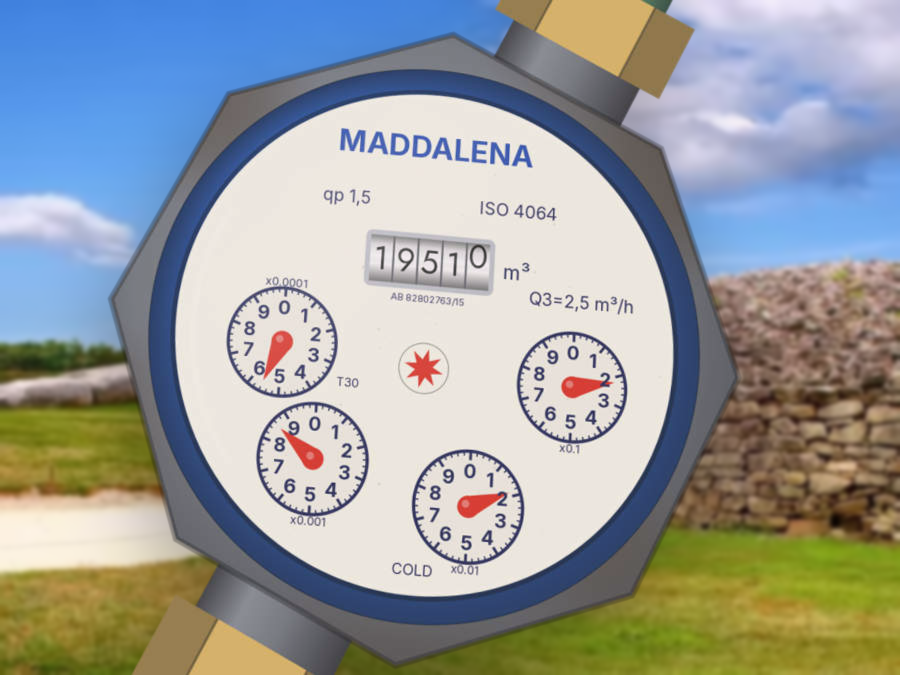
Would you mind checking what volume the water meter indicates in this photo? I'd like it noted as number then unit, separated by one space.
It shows 19510.2185 m³
